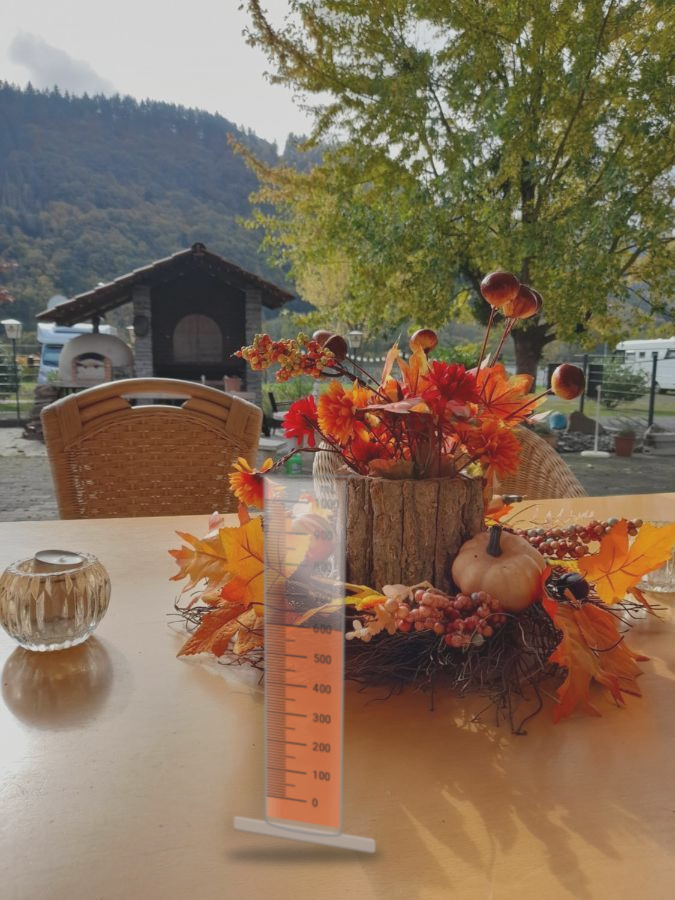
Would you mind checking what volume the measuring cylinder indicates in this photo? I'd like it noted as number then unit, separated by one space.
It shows 600 mL
